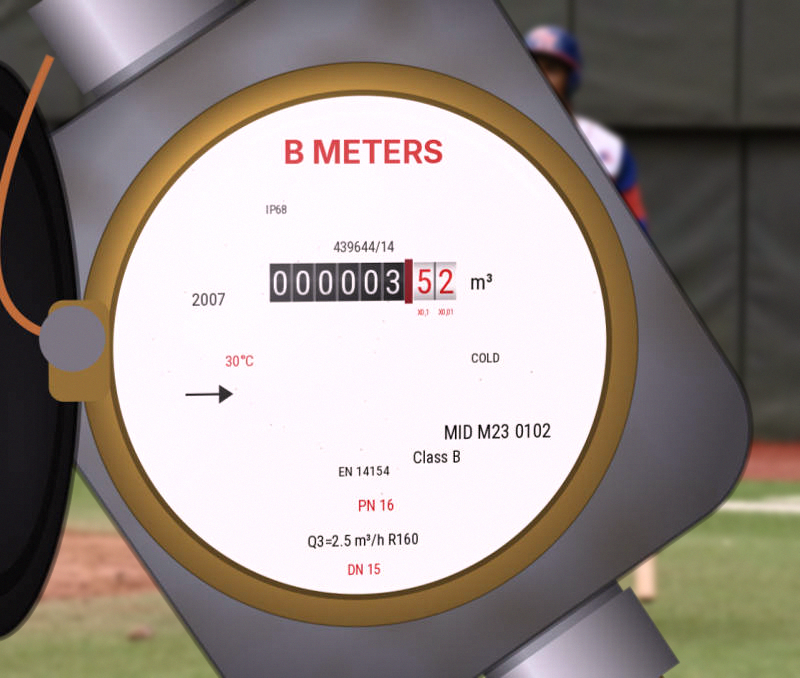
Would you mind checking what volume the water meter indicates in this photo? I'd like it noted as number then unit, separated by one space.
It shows 3.52 m³
